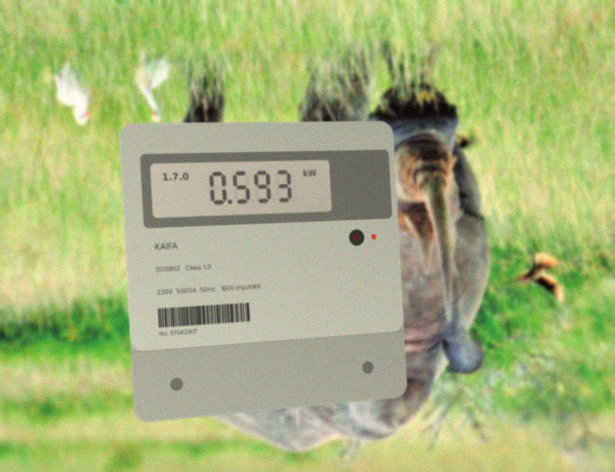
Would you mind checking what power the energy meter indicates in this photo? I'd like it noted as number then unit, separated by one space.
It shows 0.593 kW
